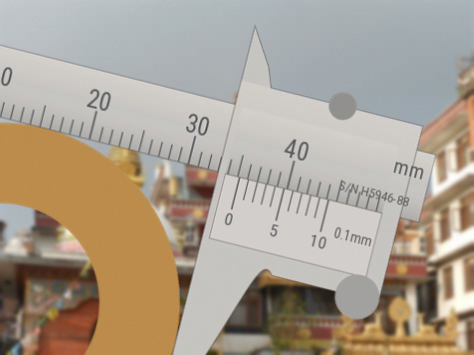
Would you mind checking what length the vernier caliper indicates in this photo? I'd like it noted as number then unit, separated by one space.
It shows 35.2 mm
